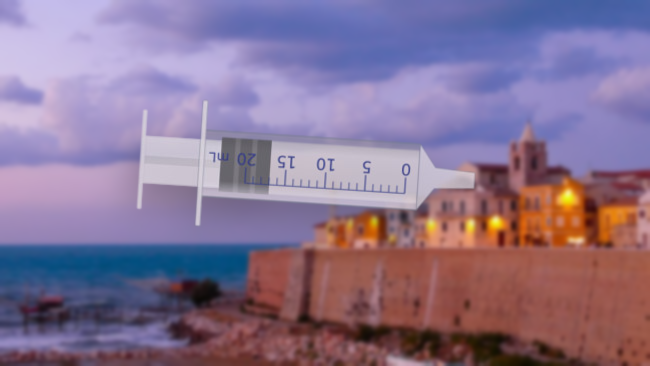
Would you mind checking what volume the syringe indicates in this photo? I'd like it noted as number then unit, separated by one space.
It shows 17 mL
